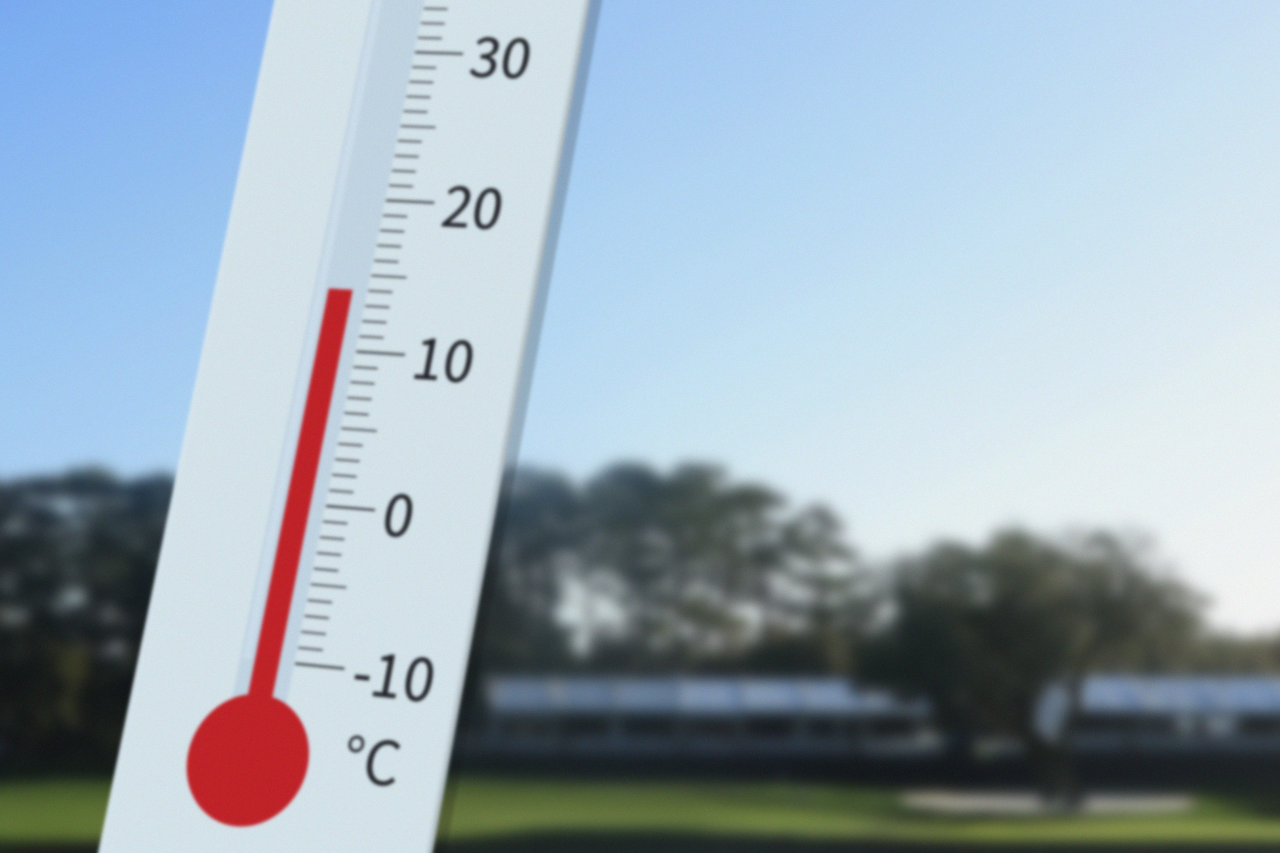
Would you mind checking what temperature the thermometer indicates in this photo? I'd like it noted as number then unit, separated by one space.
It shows 14 °C
